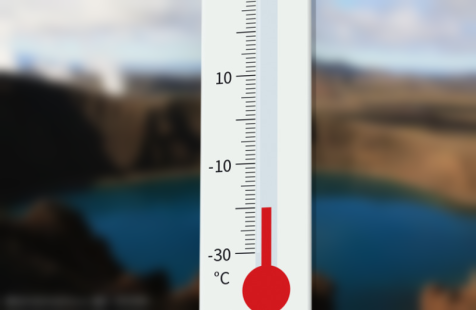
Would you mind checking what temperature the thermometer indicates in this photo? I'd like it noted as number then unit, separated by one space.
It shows -20 °C
